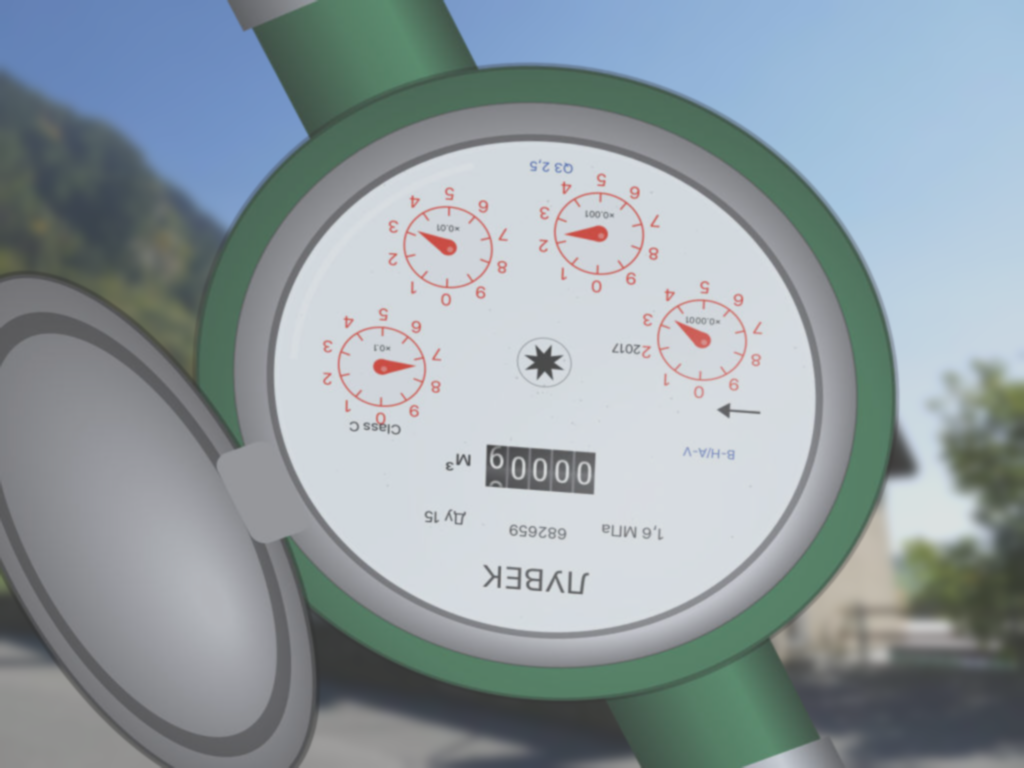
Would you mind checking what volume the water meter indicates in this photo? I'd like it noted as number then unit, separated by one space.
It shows 8.7323 m³
